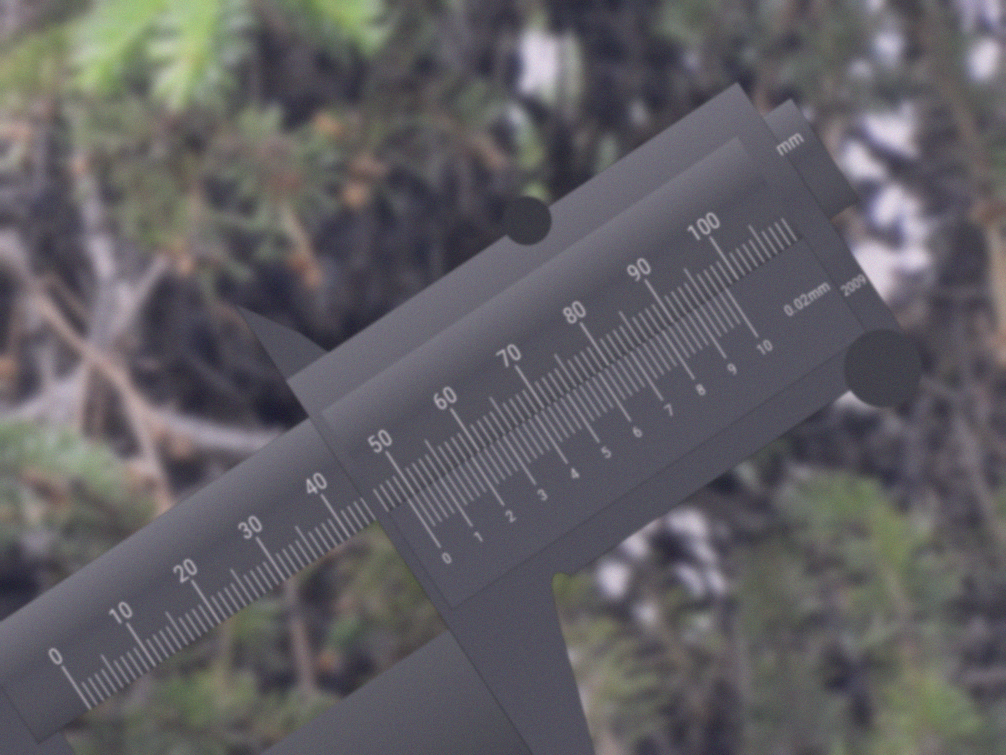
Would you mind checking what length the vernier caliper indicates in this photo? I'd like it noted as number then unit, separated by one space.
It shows 49.0 mm
